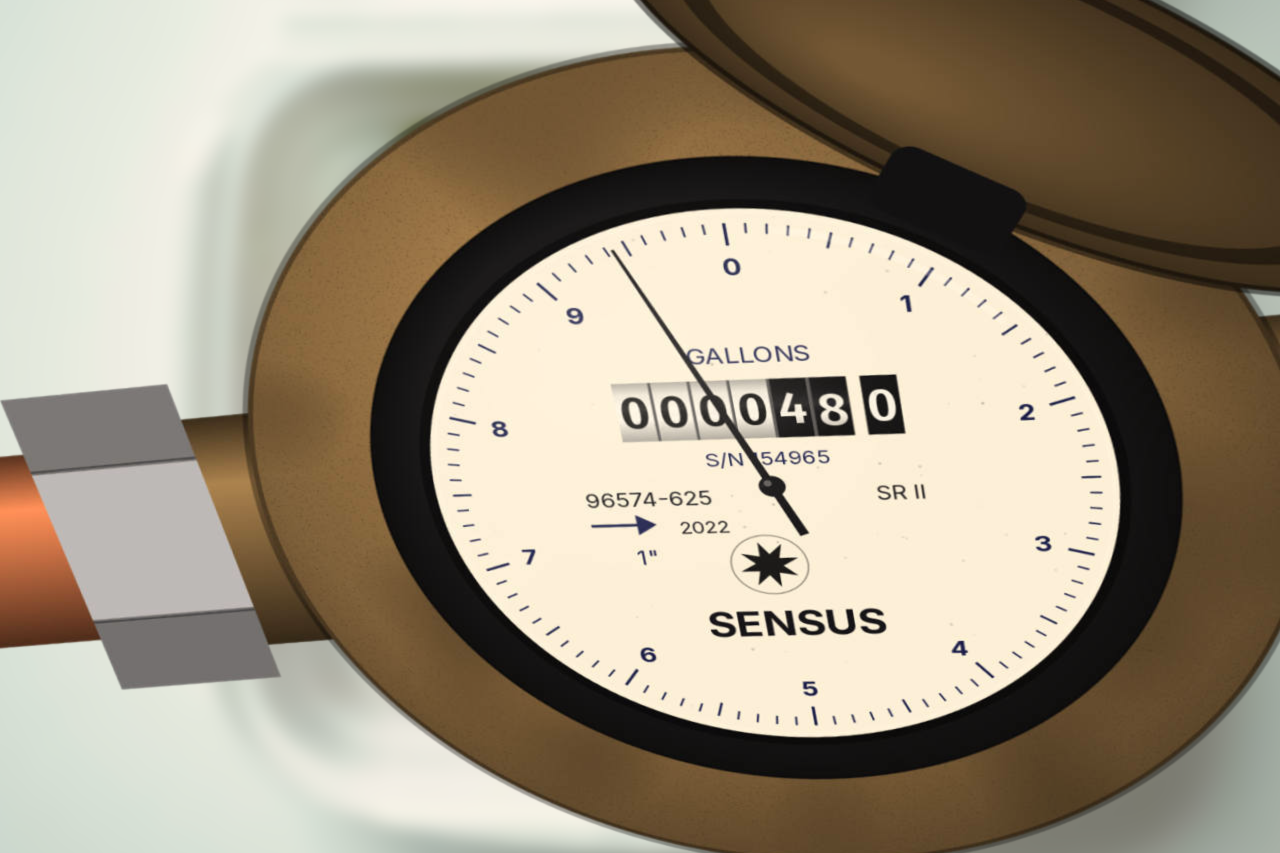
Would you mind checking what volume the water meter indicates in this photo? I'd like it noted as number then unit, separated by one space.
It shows 479.4 gal
